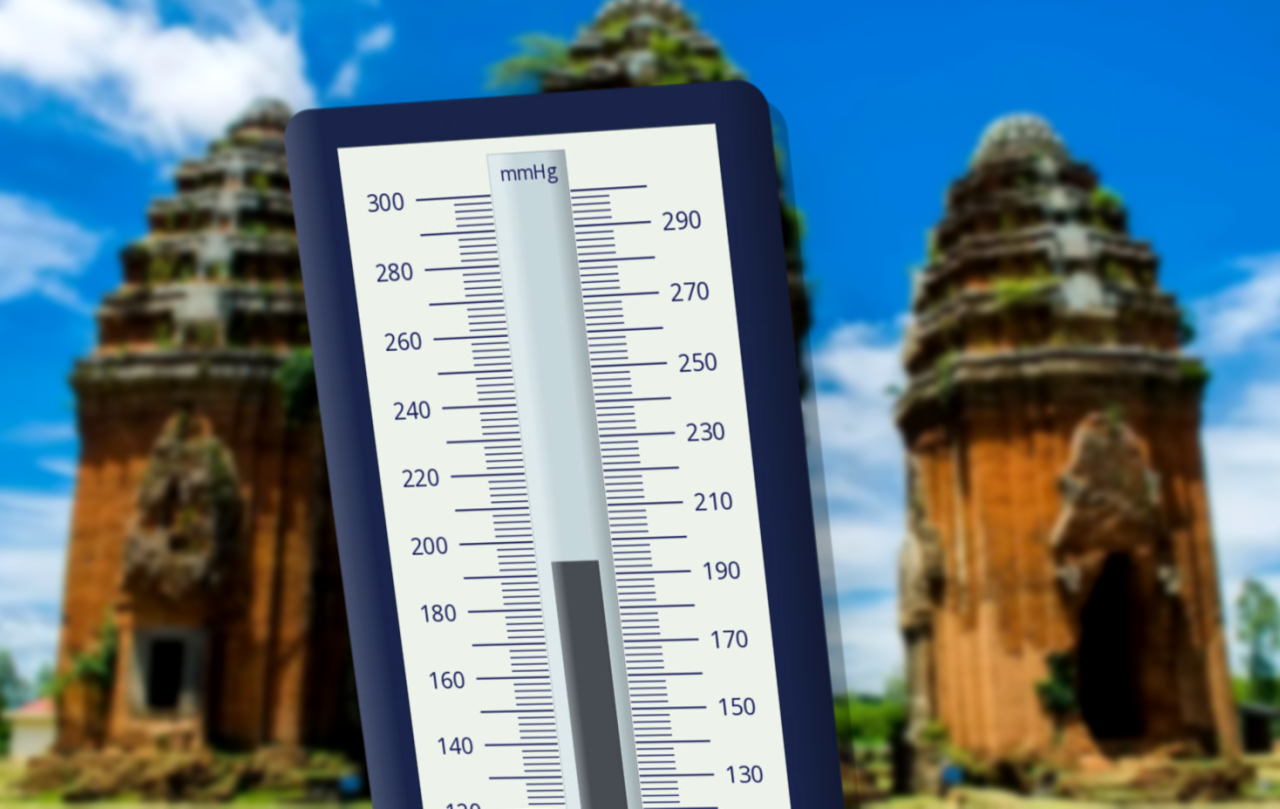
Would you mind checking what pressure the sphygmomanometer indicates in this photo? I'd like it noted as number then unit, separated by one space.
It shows 194 mmHg
